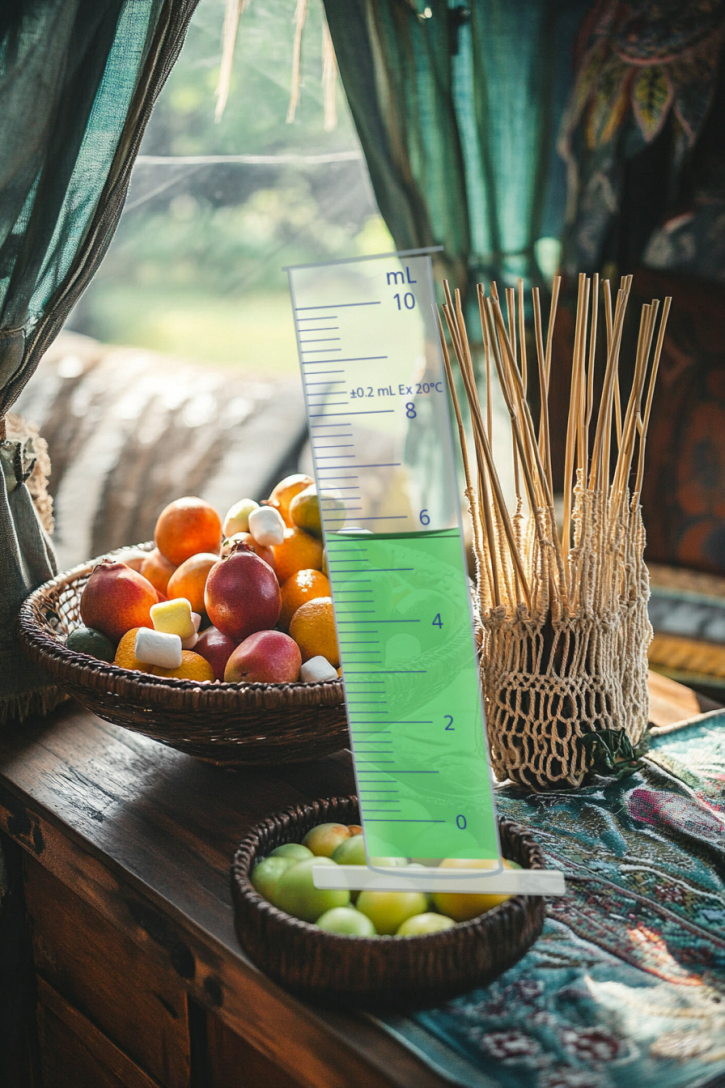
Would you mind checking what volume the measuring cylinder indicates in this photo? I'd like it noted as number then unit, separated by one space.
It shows 5.6 mL
